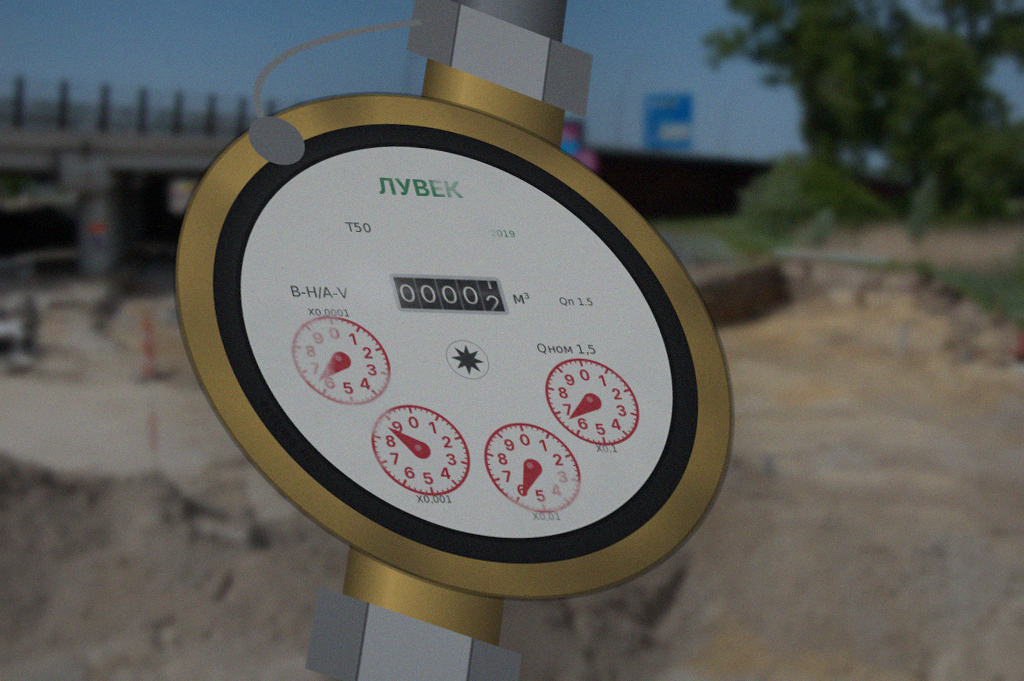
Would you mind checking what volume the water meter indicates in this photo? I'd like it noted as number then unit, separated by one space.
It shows 1.6586 m³
